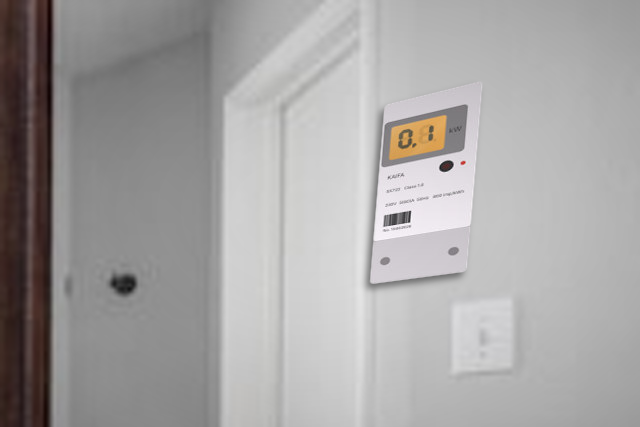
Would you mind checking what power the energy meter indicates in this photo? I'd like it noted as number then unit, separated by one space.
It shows 0.1 kW
